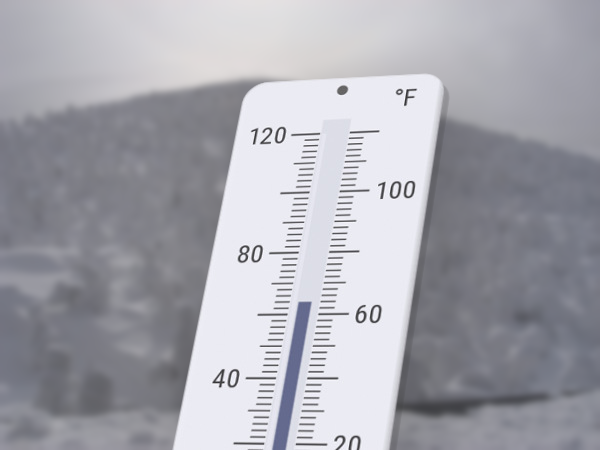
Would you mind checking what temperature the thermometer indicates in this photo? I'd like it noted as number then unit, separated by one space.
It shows 64 °F
